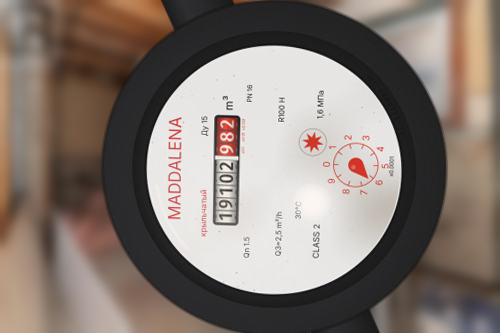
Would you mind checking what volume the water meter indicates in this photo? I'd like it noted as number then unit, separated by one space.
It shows 19102.9826 m³
